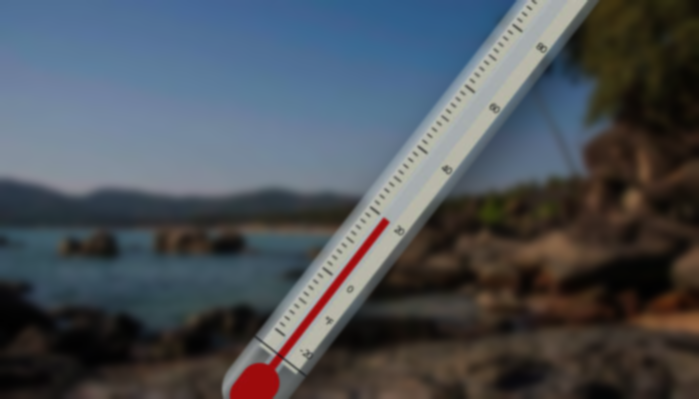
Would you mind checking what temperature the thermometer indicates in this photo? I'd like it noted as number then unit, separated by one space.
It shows 20 °F
